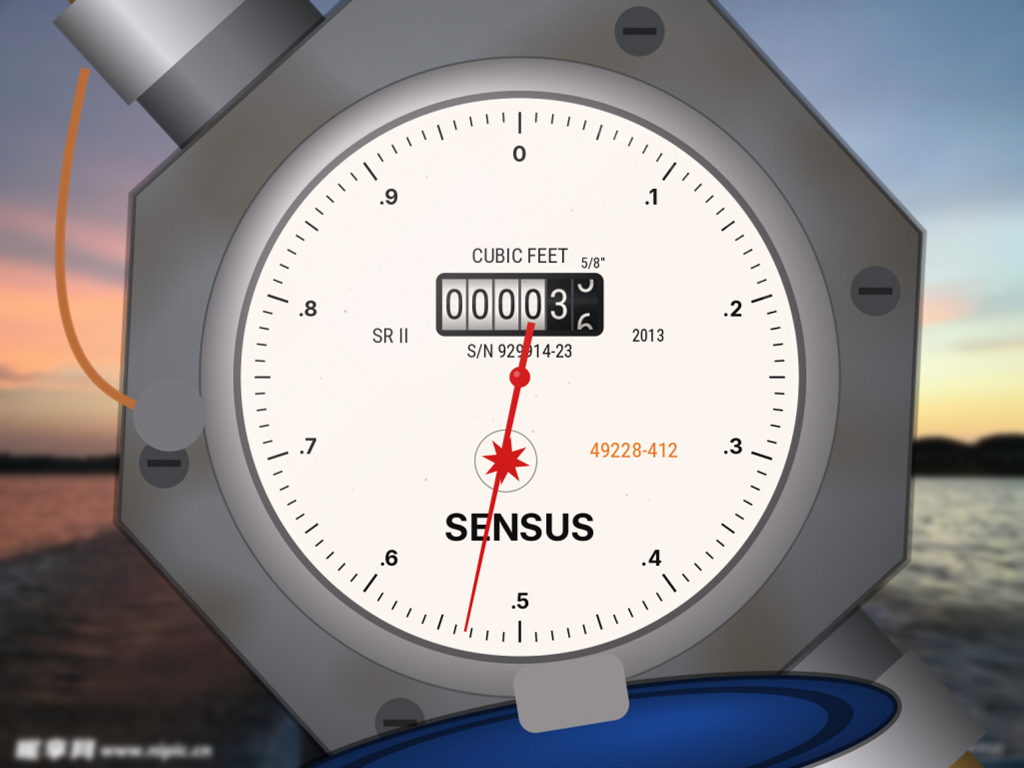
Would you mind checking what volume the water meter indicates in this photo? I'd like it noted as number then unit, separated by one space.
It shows 35.53 ft³
